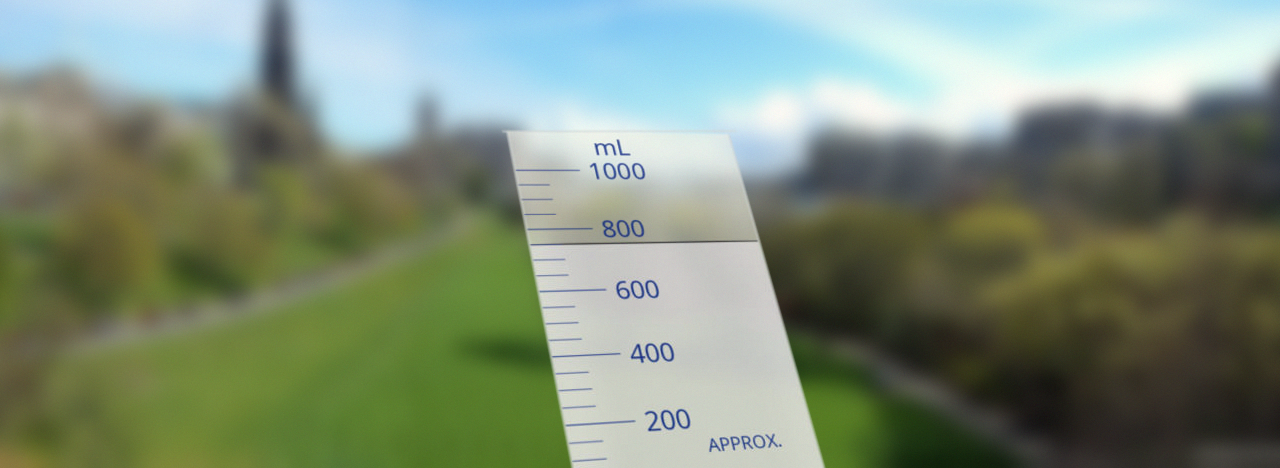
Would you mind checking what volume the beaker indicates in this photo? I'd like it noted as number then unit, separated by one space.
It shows 750 mL
